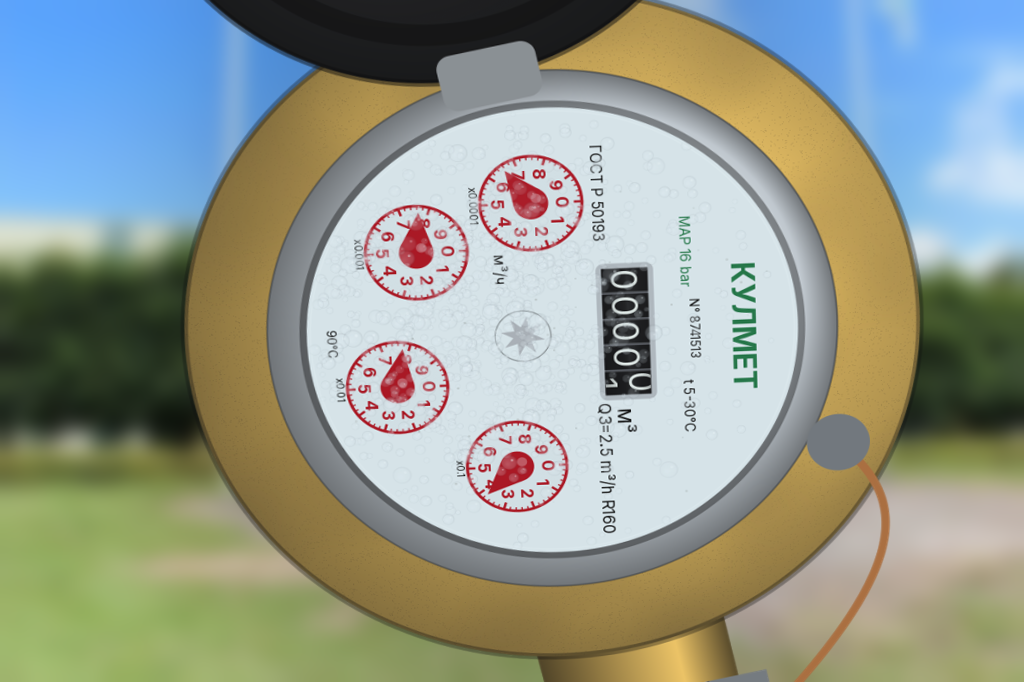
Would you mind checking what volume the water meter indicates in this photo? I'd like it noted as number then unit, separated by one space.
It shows 0.3776 m³
